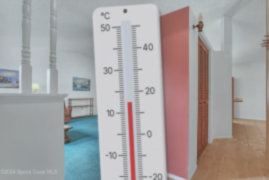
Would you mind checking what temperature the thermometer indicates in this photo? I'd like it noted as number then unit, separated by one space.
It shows 15 °C
